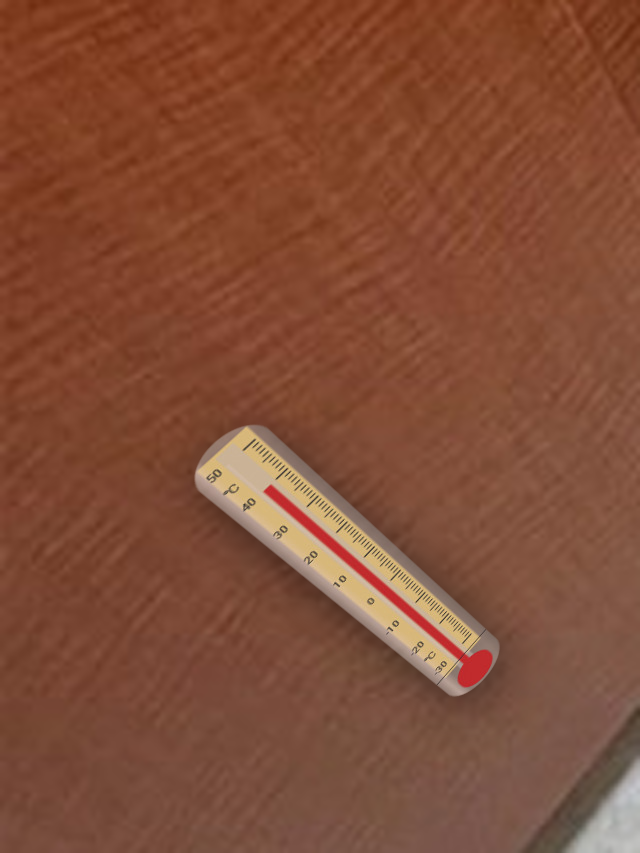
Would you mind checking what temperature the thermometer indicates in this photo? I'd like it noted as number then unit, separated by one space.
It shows 40 °C
